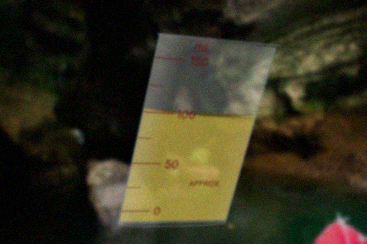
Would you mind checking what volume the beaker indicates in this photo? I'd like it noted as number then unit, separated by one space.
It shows 100 mL
